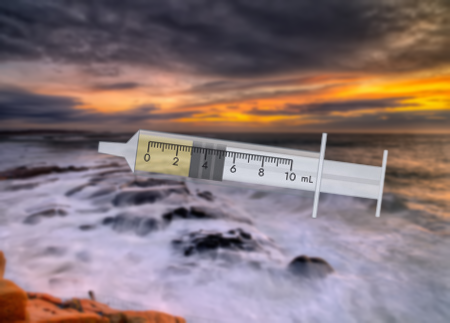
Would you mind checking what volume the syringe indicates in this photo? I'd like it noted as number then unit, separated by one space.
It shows 3 mL
